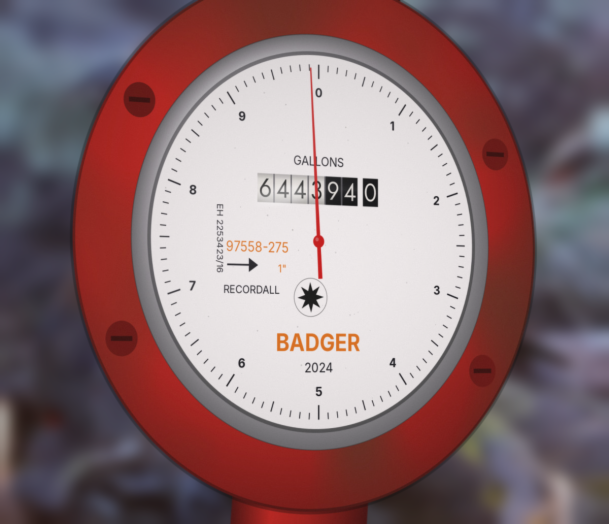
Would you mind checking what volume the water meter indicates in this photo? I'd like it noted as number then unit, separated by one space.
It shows 6443939.9 gal
